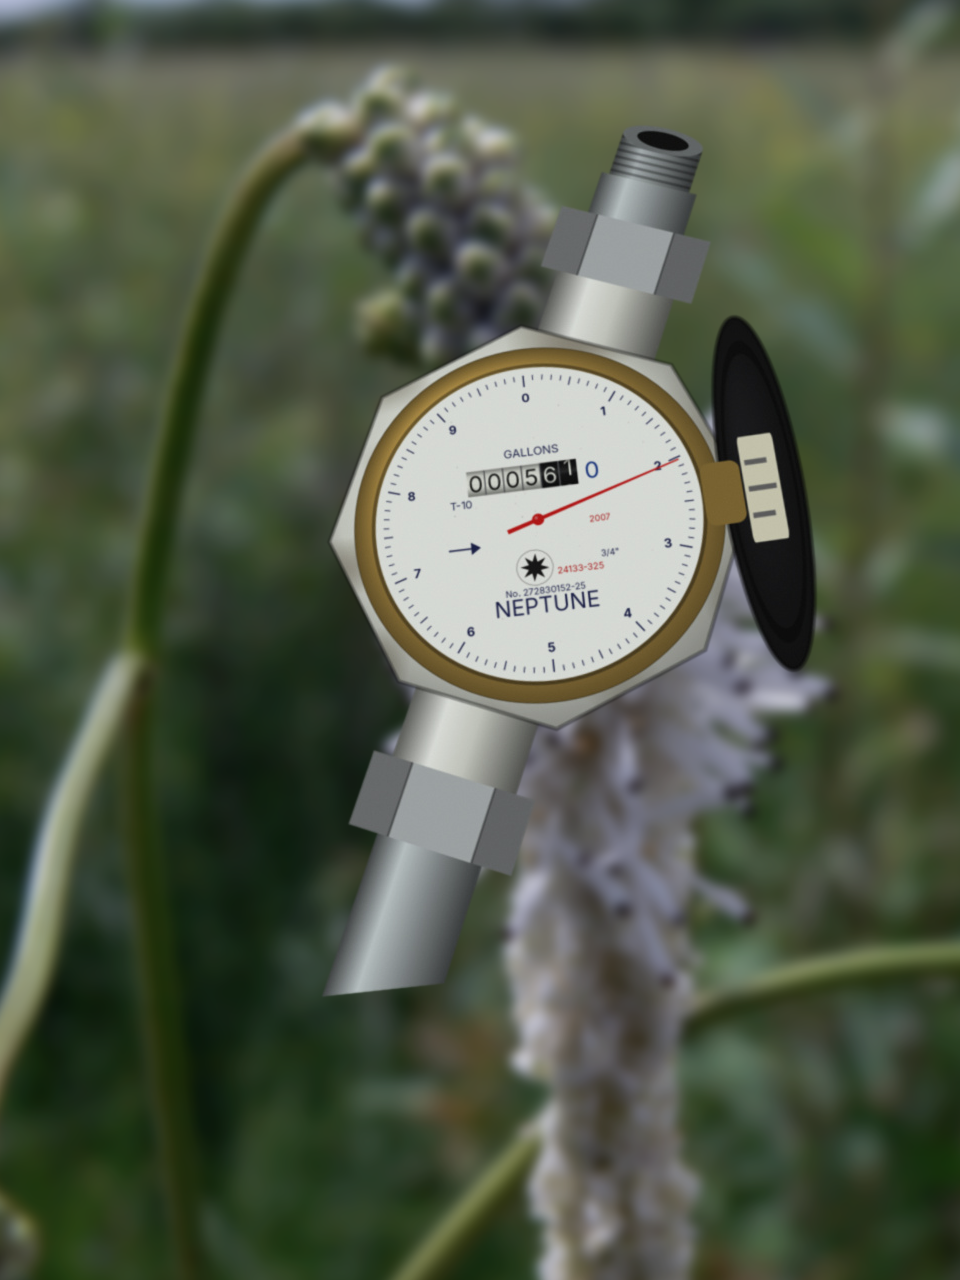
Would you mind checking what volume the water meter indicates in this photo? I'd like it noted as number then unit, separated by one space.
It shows 5612.0 gal
